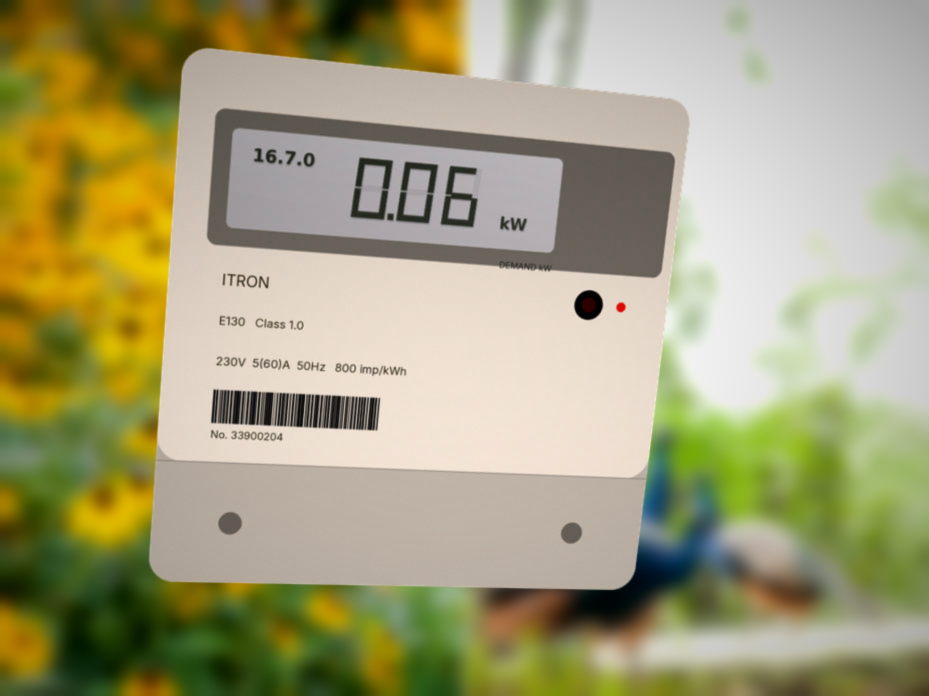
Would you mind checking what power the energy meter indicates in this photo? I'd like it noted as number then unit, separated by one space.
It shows 0.06 kW
